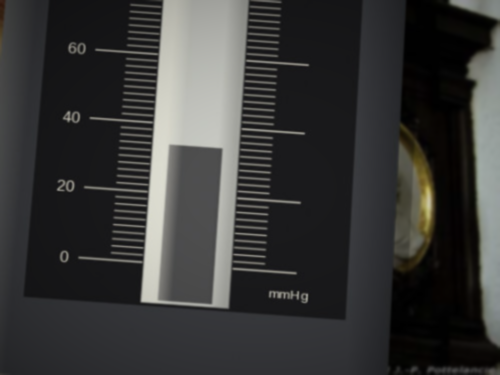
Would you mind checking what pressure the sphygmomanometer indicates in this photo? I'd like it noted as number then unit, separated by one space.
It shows 34 mmHg
